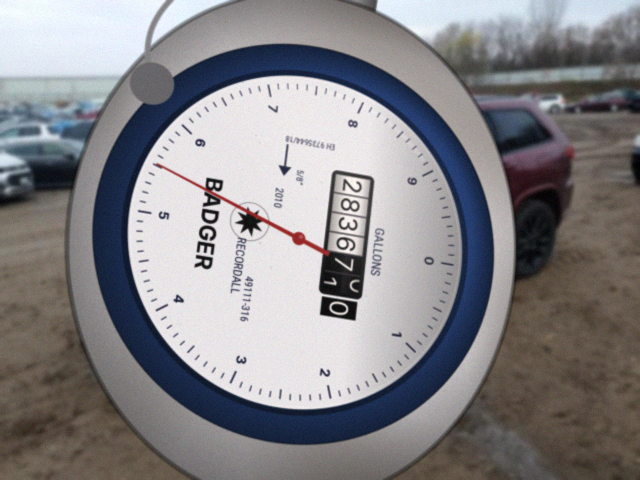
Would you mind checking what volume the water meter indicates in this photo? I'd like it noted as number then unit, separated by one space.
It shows 2836705.5 gal
